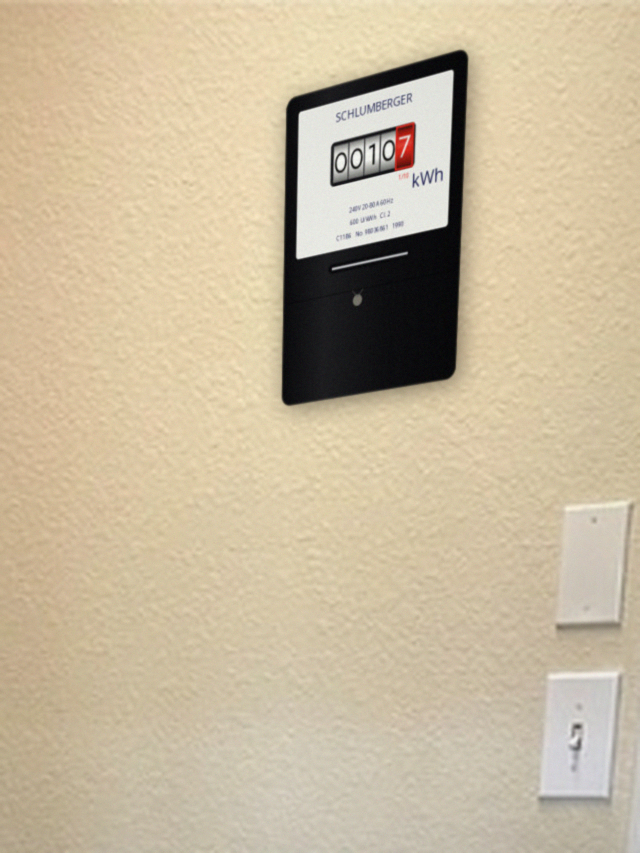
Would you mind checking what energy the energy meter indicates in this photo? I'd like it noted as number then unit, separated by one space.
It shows 10.7 kWh
